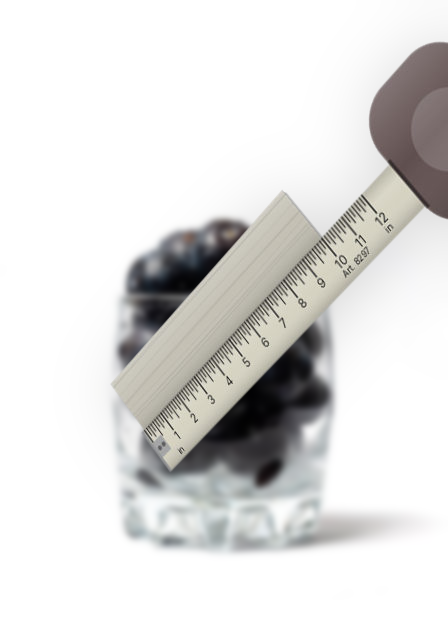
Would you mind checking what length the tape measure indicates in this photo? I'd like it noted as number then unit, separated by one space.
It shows 10 in
